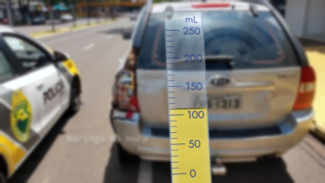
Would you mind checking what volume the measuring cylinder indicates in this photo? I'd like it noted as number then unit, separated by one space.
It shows 110 mL
